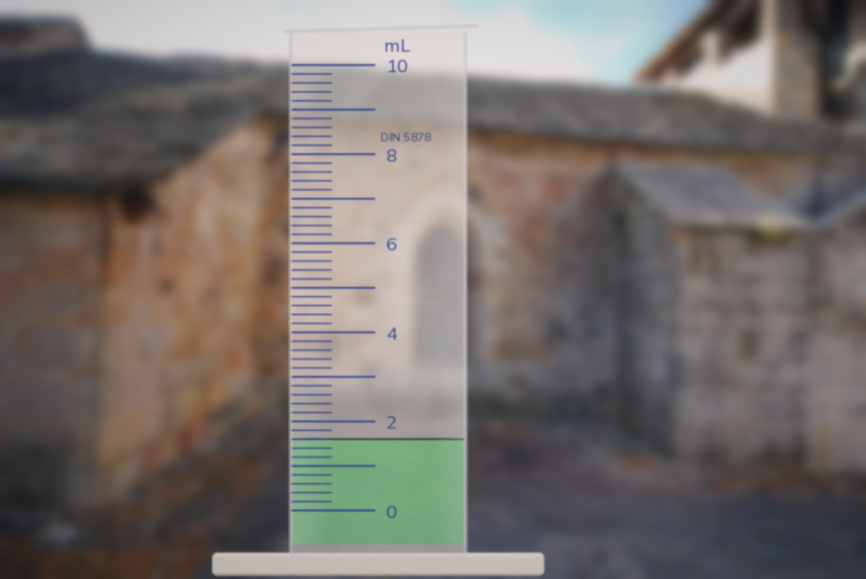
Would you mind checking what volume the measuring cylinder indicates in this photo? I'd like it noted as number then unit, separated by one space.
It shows 1.6 mL
